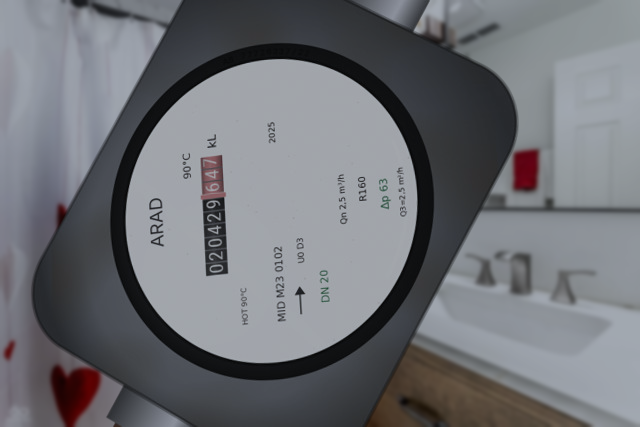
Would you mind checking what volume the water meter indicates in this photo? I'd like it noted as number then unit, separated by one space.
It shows 20429.647 kL
